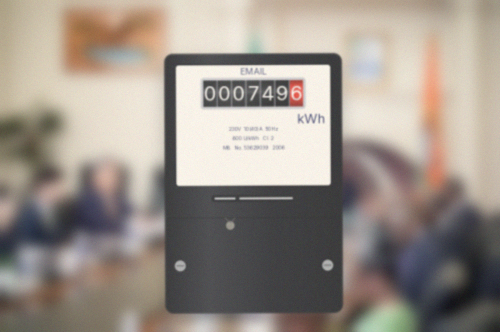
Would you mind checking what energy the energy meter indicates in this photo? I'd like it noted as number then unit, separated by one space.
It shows 749.6 kWh
